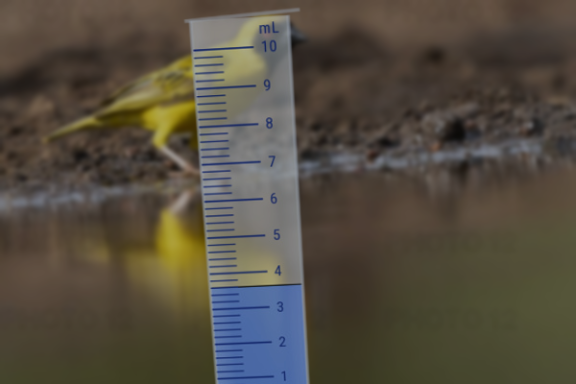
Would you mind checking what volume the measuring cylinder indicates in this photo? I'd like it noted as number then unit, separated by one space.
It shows 3.6 mL
